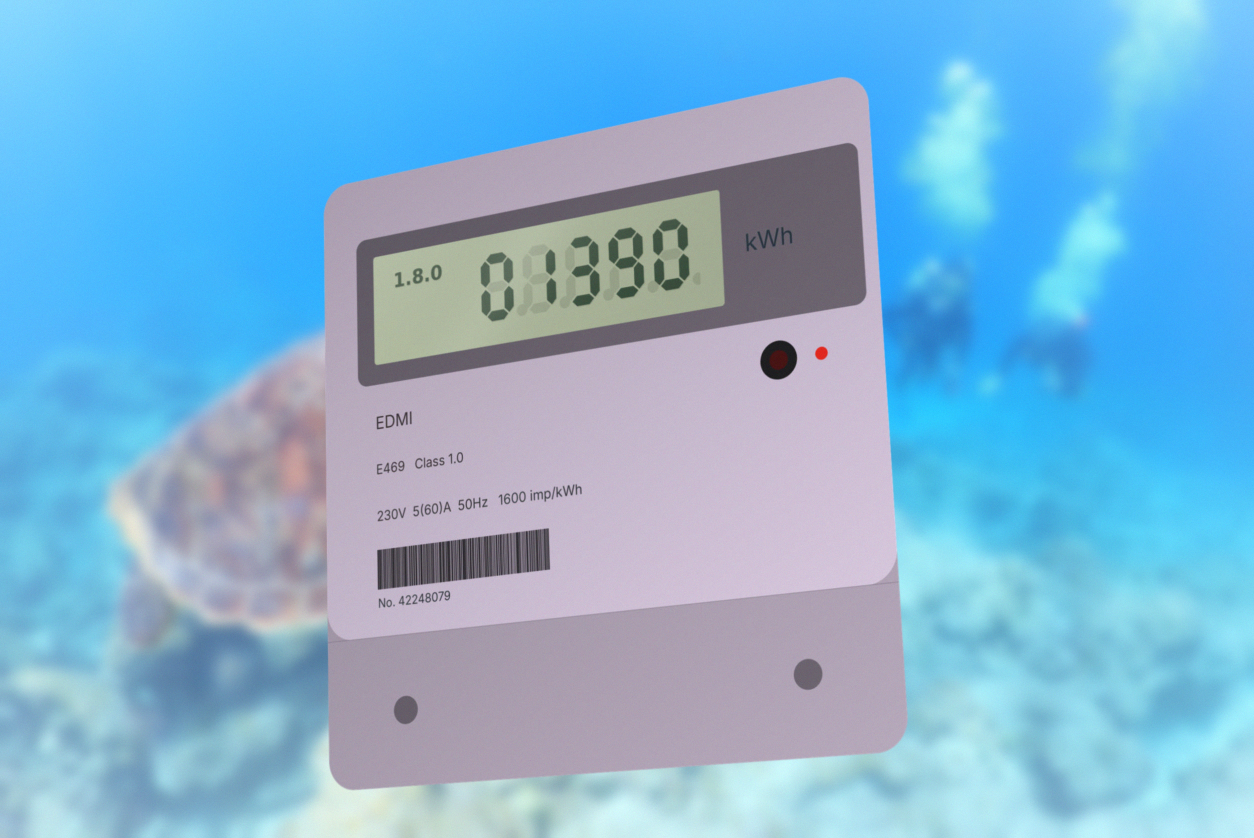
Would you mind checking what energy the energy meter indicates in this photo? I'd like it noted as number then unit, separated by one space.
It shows 1390 kWh
